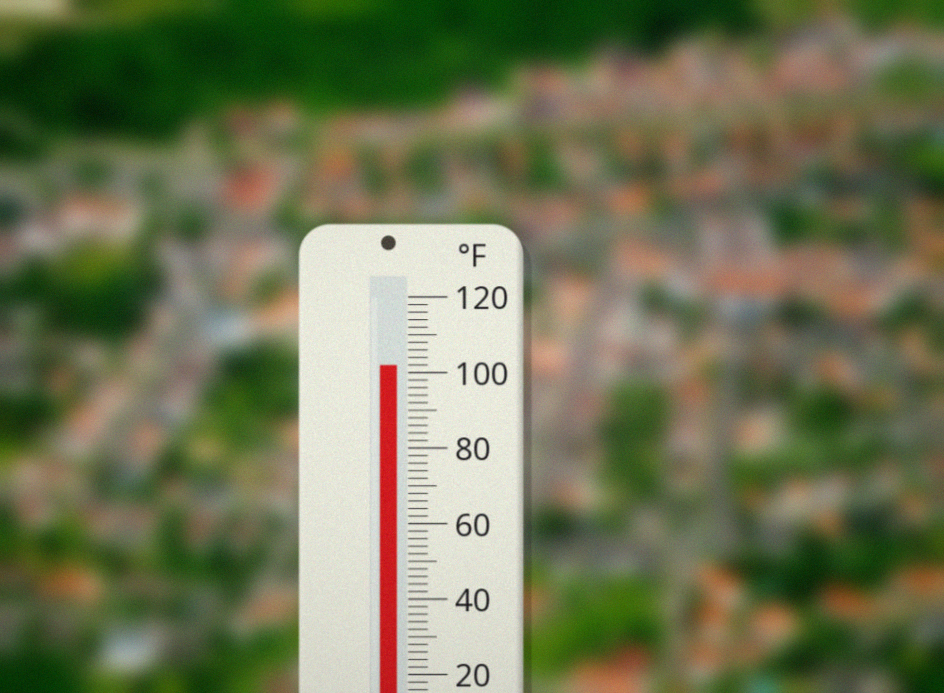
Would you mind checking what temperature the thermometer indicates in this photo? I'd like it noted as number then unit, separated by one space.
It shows 102 °F
